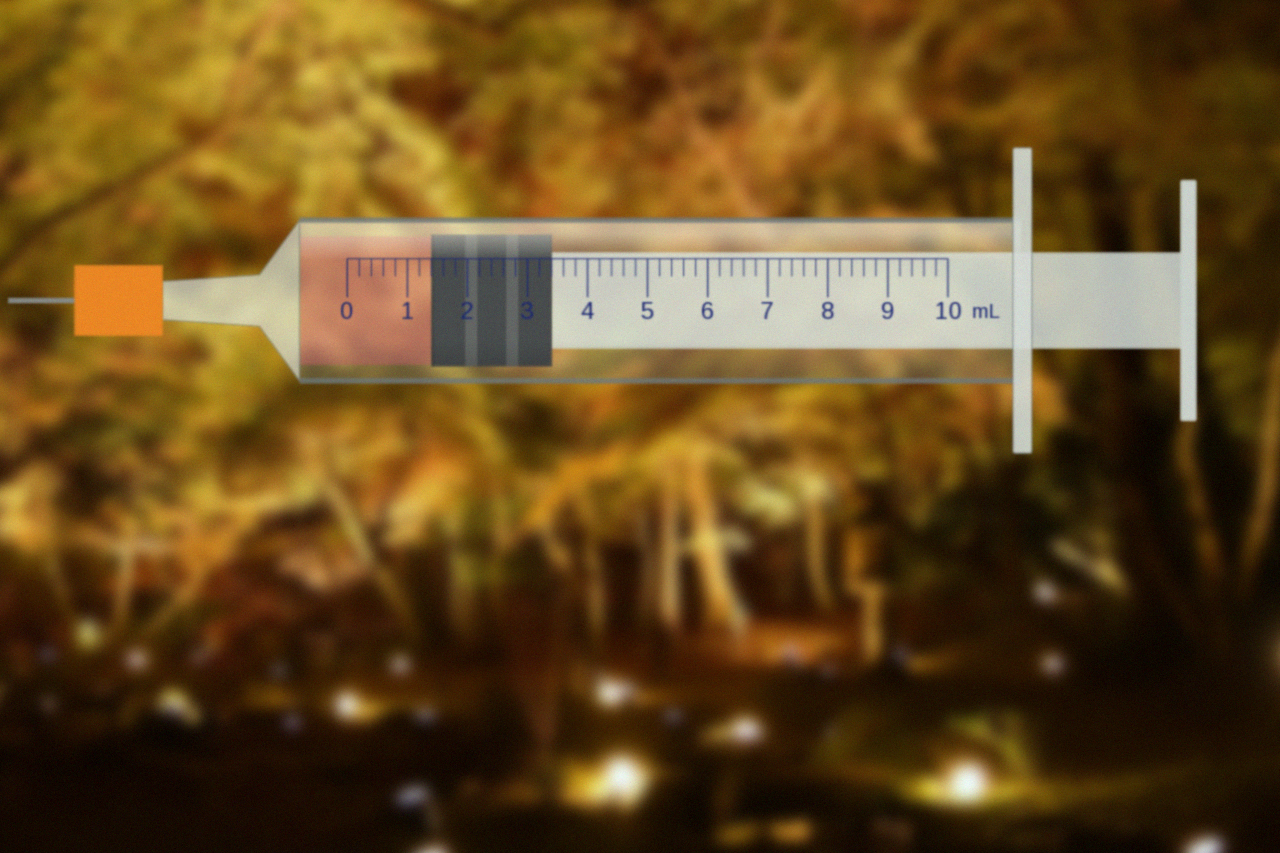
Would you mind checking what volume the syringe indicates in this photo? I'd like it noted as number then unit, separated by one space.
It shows 1.4 mL
